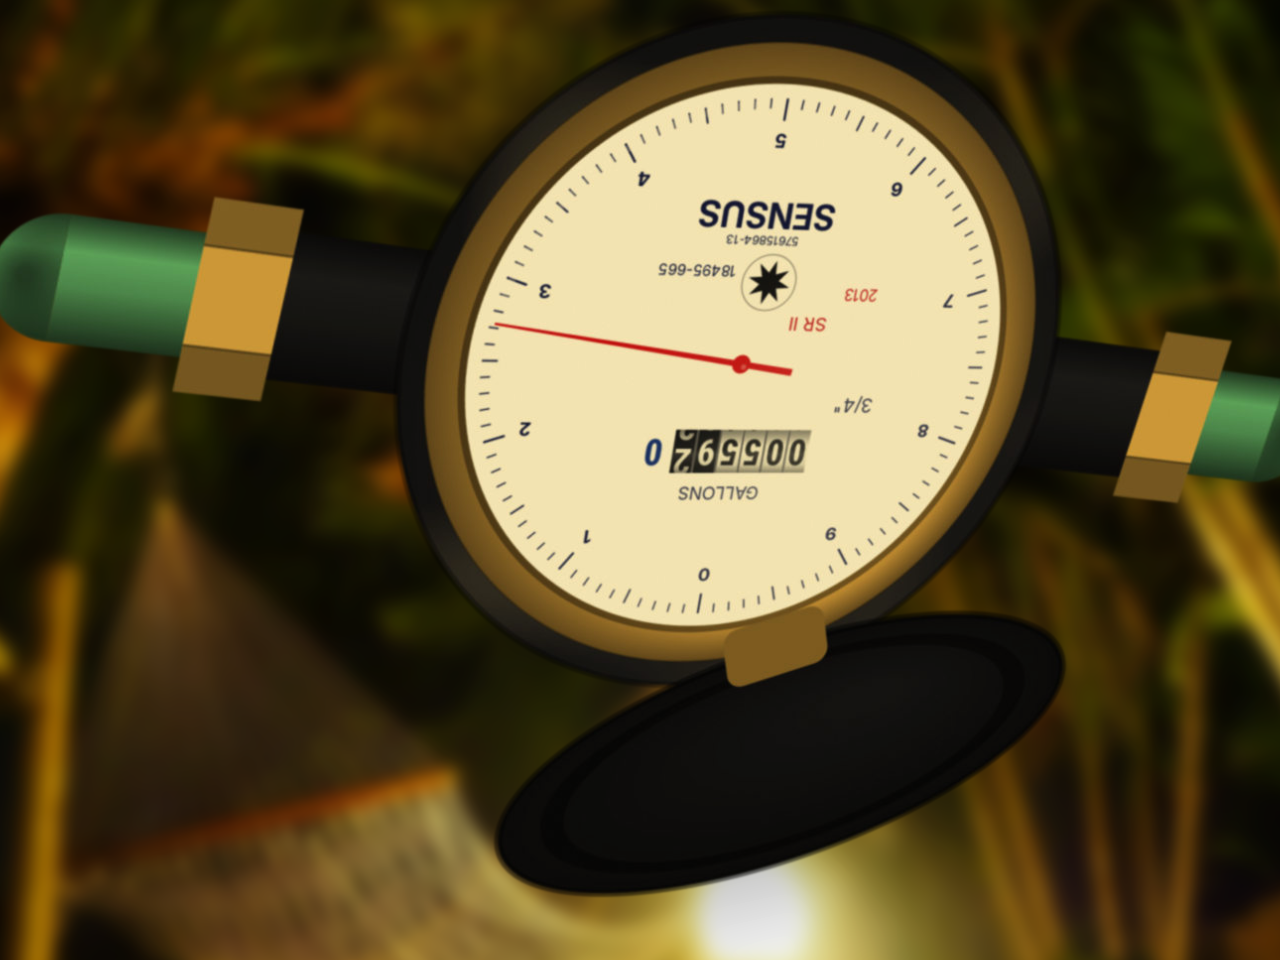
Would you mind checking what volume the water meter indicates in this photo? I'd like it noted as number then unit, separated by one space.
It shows 55922.7 gal
